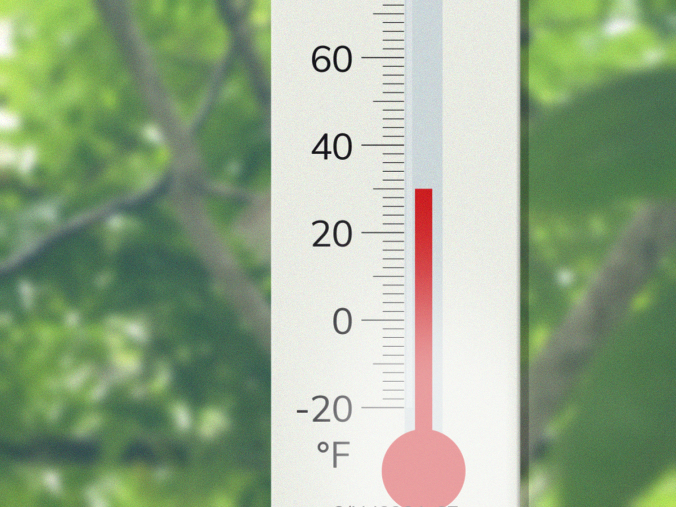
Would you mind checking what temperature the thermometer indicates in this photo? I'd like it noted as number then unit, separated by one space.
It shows 30 °F
